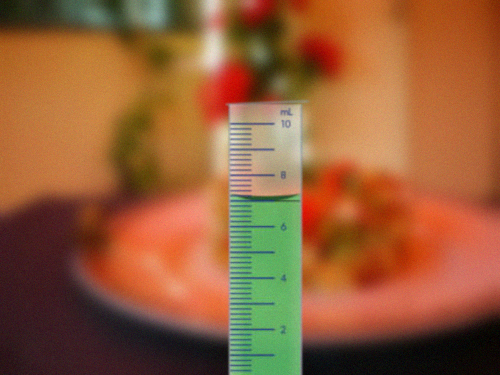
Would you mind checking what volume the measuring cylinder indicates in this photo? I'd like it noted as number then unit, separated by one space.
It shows 7 mL
